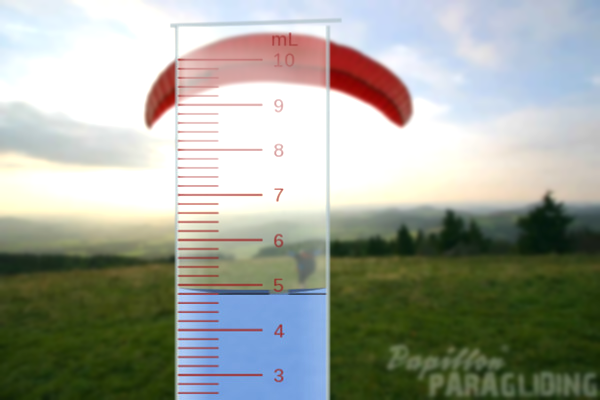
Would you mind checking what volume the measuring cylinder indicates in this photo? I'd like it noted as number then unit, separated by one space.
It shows 4.8 mL
